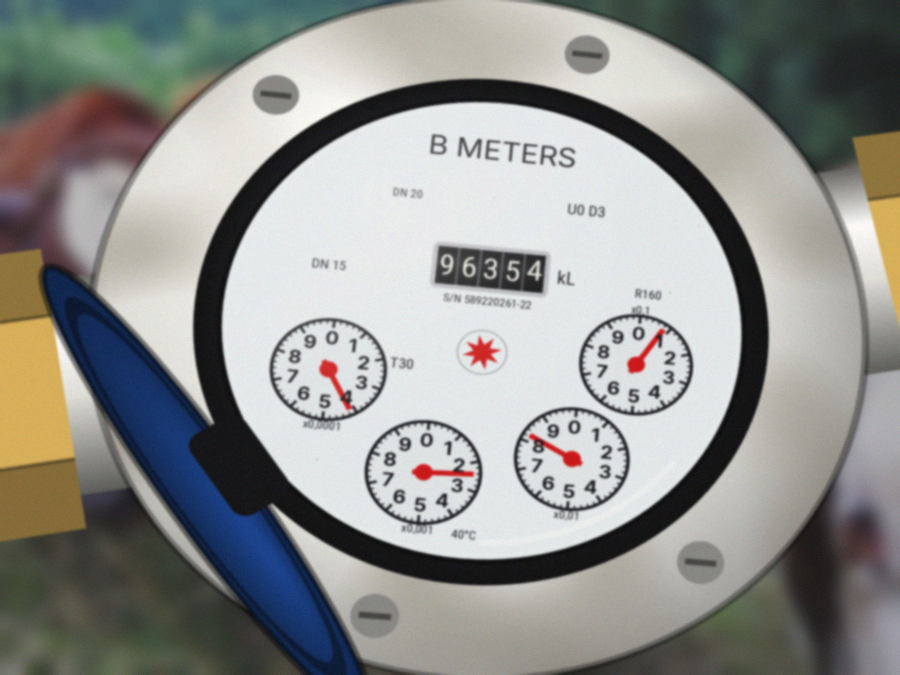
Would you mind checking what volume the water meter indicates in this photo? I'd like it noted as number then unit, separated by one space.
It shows 96354.0824 kL
